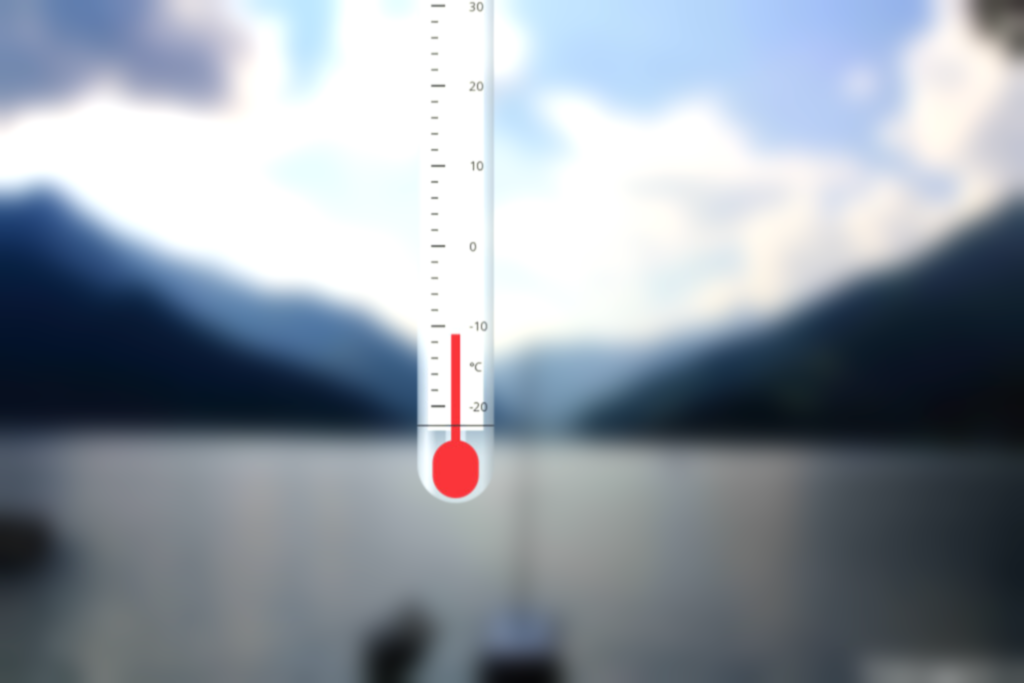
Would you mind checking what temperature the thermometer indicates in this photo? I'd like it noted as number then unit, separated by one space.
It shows -11 °C
